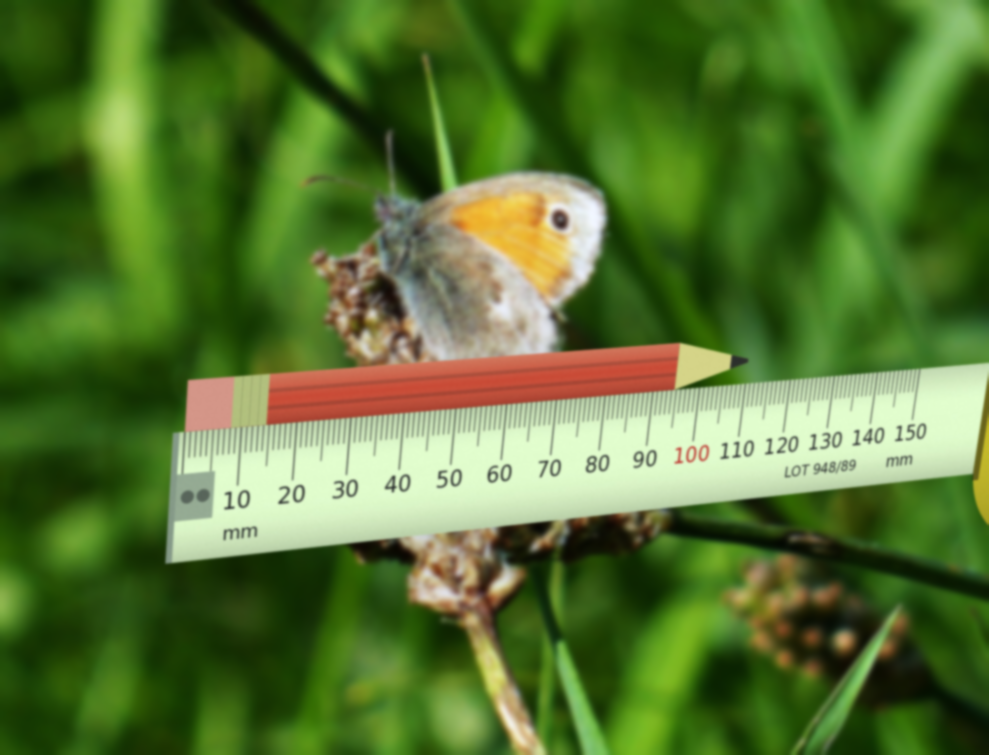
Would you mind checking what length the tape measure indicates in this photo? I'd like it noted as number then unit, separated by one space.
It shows 110 mm
